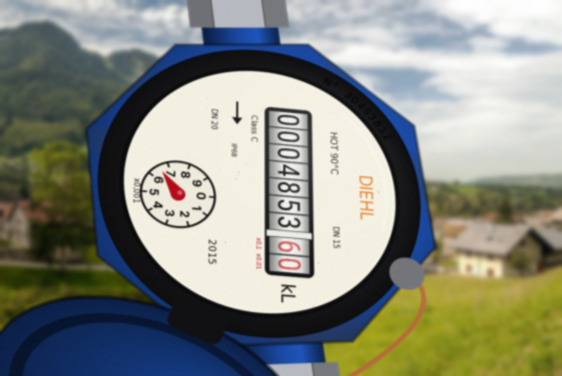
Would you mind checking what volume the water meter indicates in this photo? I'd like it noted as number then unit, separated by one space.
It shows 4853.606 kL
